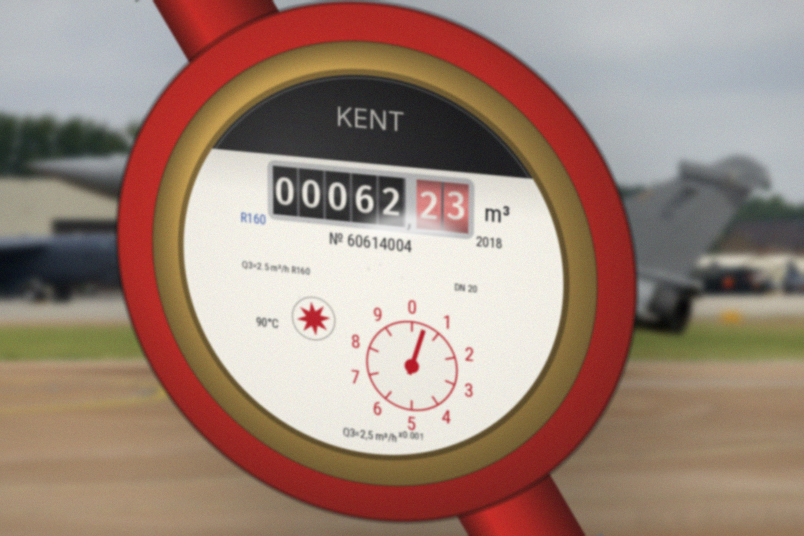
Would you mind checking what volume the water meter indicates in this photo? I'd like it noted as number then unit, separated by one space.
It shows 62.230 m³
